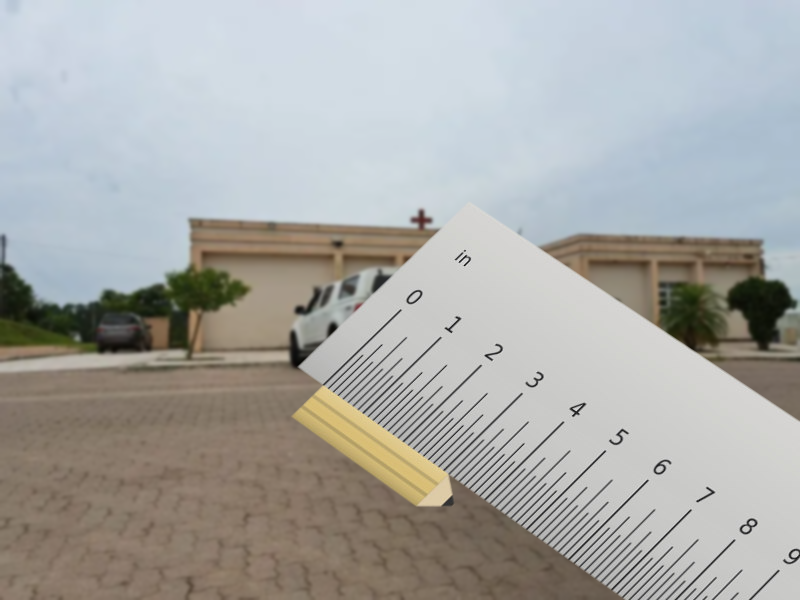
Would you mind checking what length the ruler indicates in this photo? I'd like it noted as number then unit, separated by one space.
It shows 3.625 in
